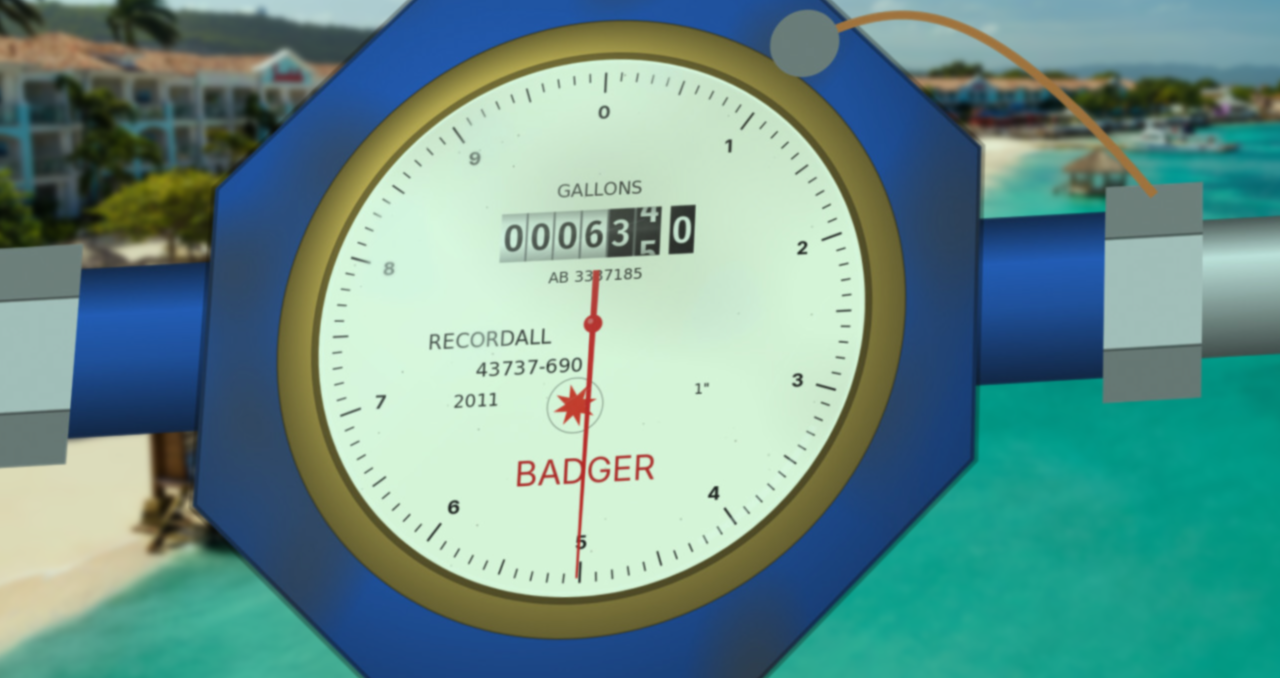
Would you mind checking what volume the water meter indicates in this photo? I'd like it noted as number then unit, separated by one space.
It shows 6345.0 gal
